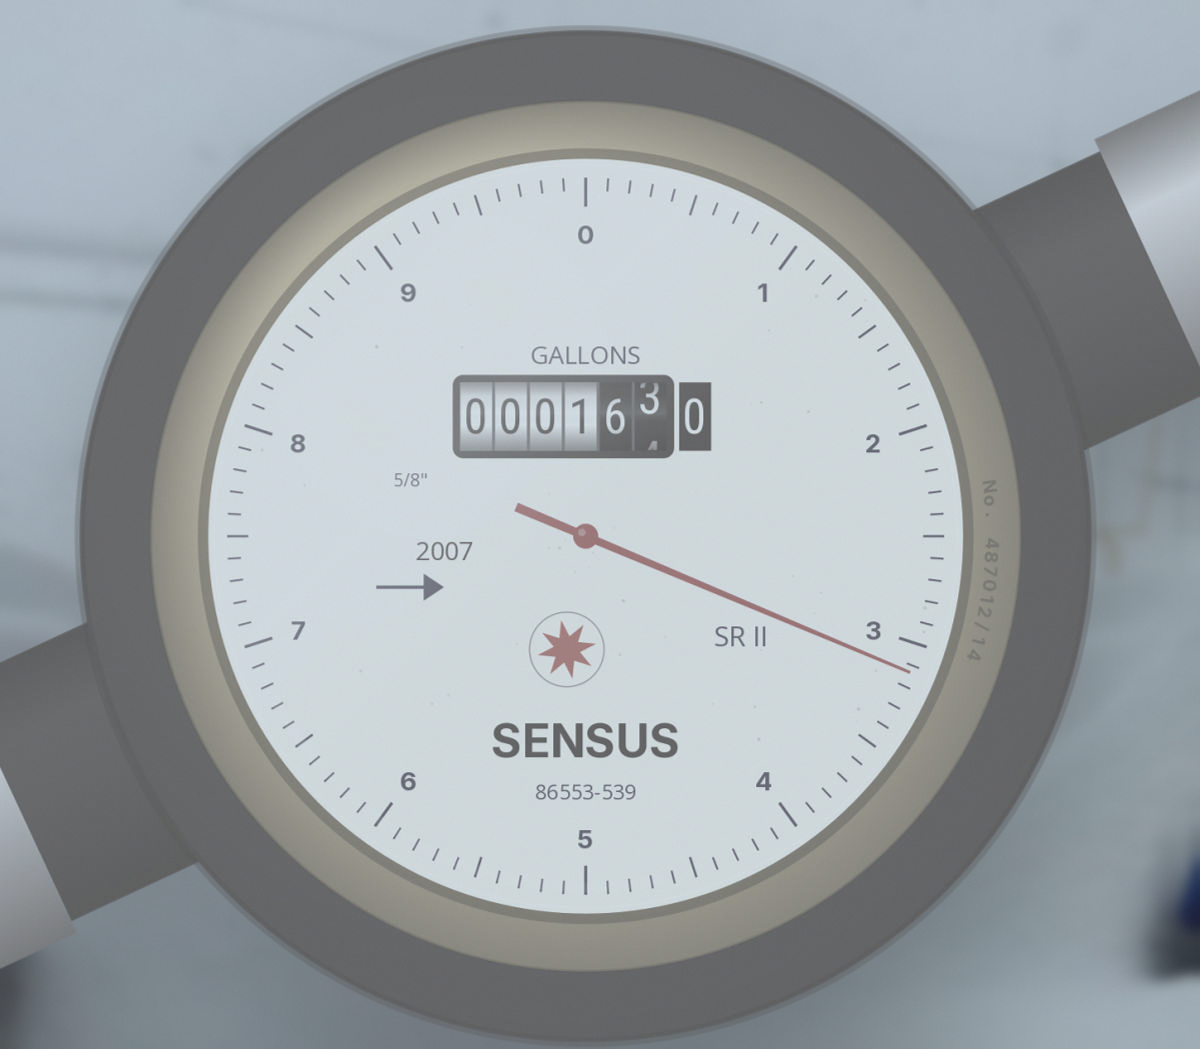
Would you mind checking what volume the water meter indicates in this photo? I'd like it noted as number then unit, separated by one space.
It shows 1633.1 gal
